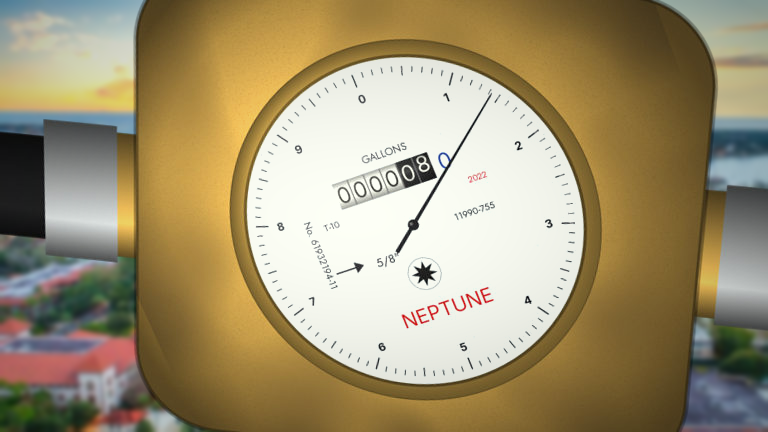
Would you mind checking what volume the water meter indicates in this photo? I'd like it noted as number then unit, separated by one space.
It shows 81.4 gal
